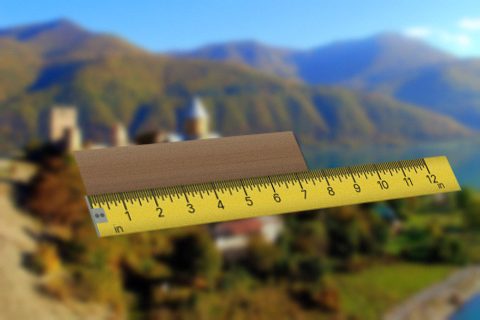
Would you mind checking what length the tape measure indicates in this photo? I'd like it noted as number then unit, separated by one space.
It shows 7.5 in
